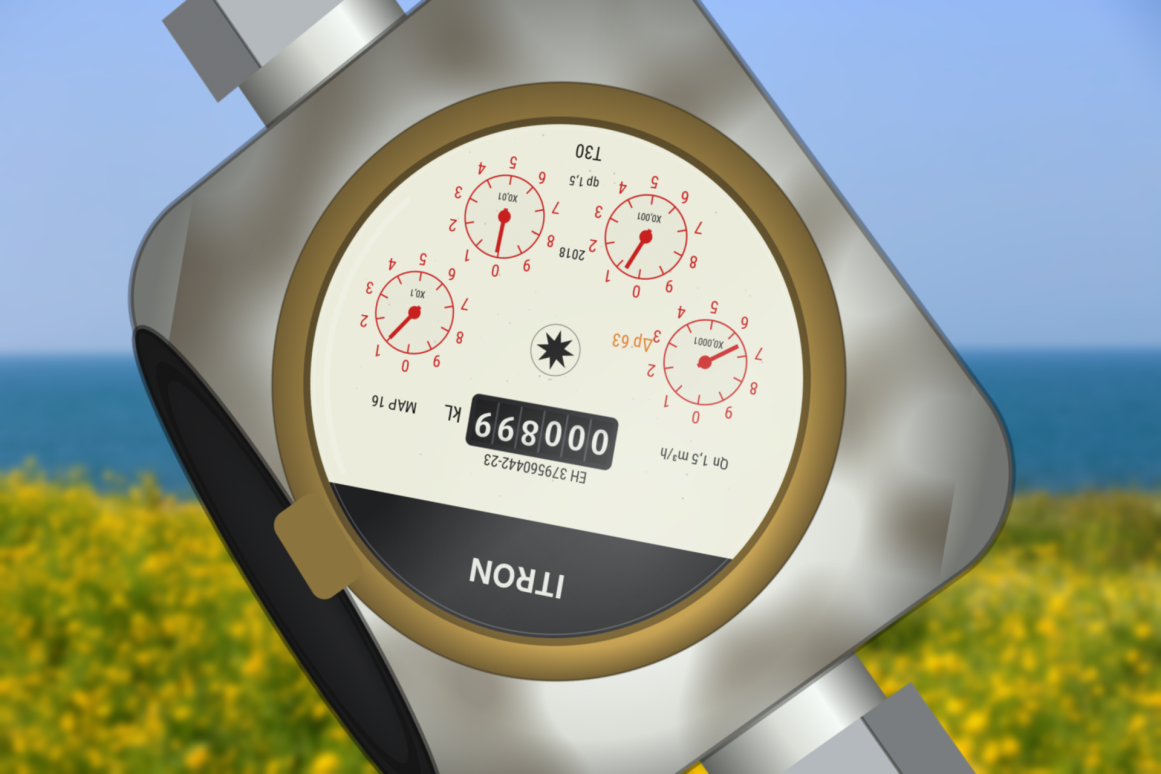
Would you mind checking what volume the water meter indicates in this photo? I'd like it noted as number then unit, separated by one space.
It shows 899.1006 kL
